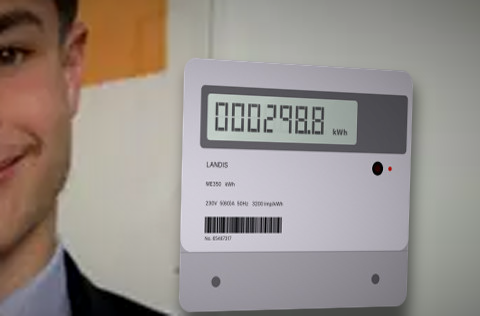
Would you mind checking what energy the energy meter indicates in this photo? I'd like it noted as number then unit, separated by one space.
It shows 298.8 kWh
